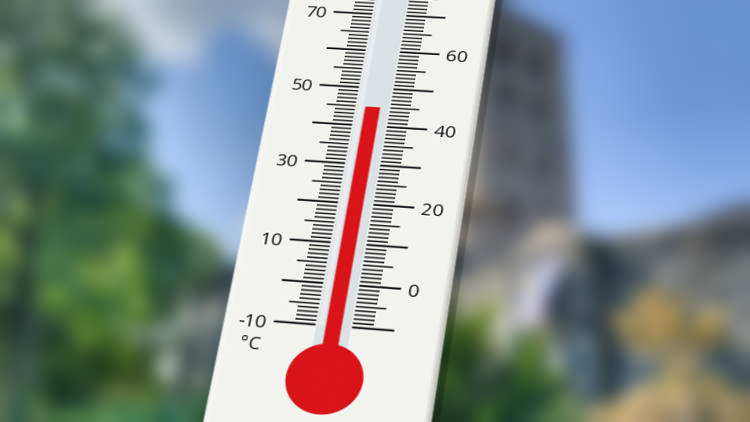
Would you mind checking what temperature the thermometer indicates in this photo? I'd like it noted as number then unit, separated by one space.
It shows 45 °C
